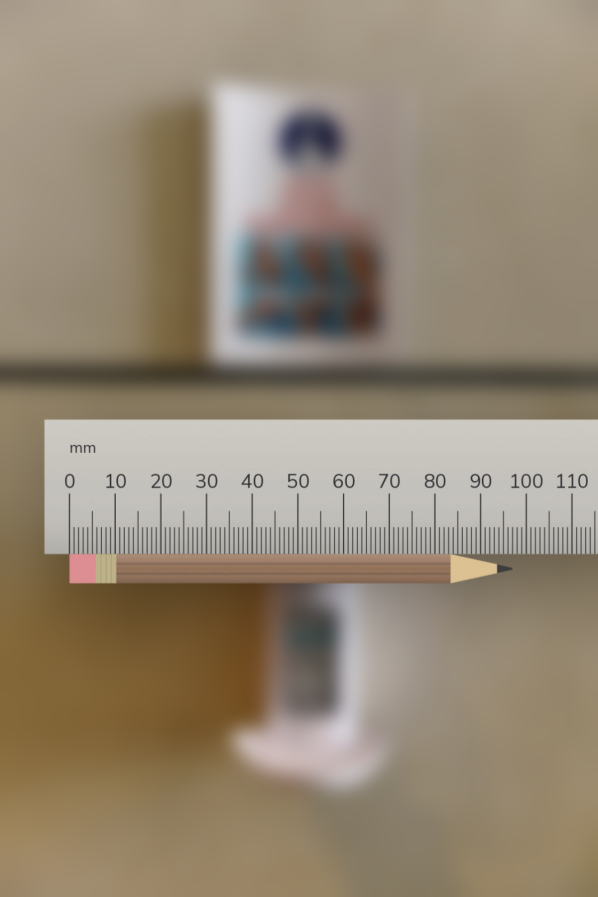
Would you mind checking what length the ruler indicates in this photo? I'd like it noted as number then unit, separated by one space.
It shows 97 mm
